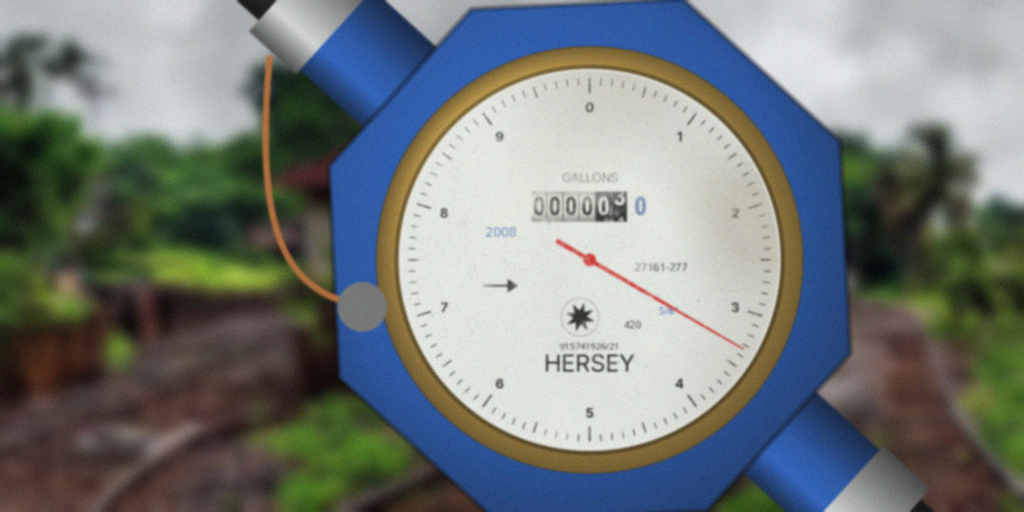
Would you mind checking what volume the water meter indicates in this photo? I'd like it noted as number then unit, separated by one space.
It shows 33.3 gal
